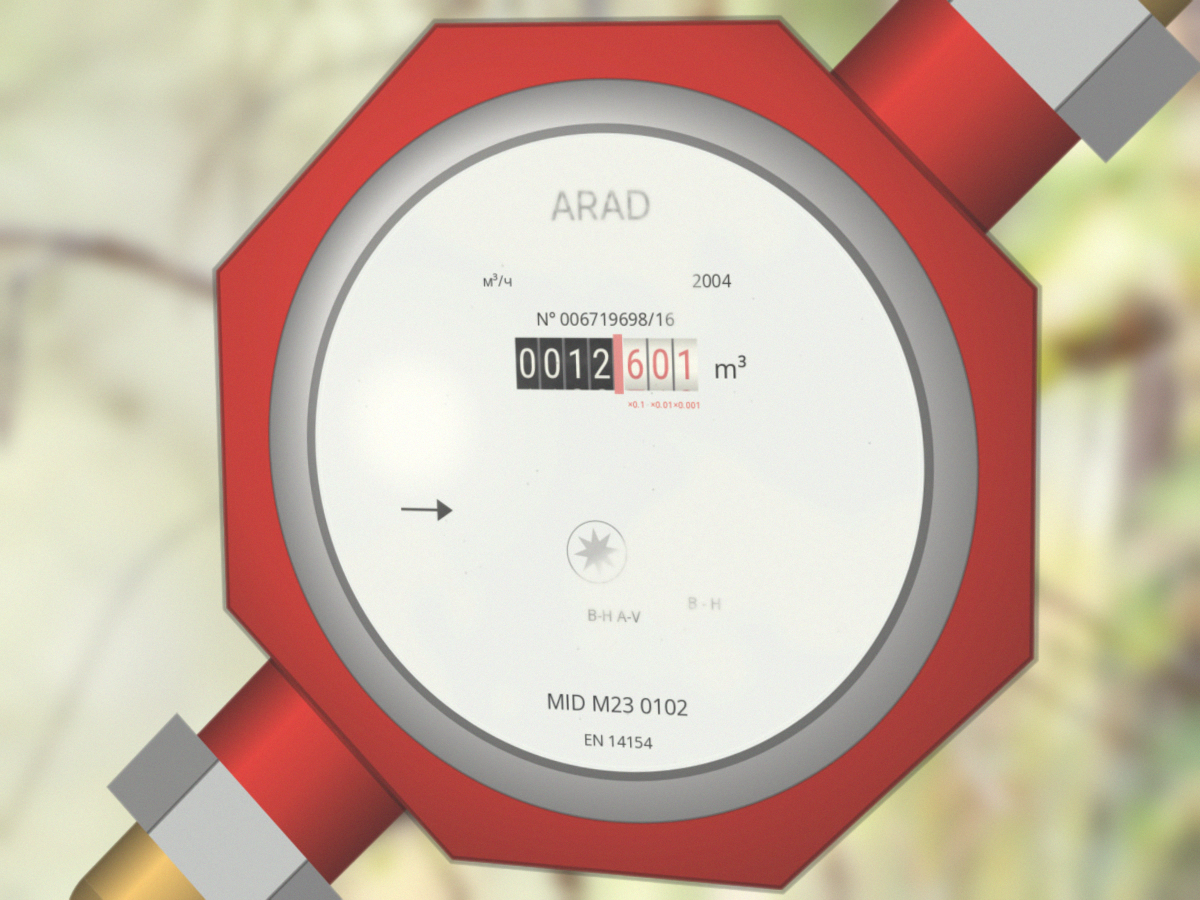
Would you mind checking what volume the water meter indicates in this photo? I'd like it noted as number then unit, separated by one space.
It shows 12.601 m³
